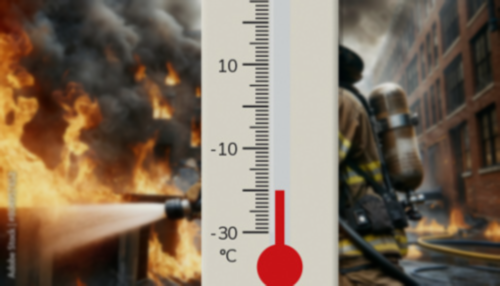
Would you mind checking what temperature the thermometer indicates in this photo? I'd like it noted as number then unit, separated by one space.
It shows -20 °C
